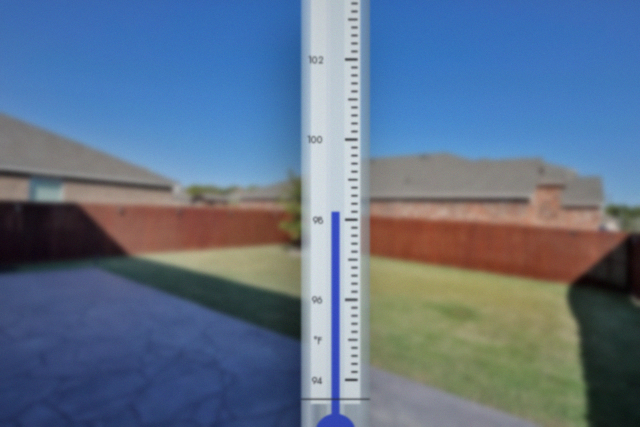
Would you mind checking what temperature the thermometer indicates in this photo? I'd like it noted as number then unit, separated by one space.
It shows 98.2 °F
